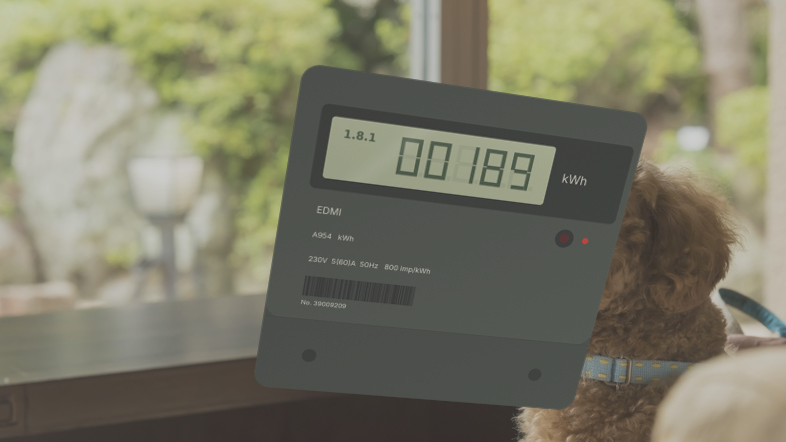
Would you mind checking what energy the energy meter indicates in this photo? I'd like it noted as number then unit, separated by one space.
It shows 189 kWh
